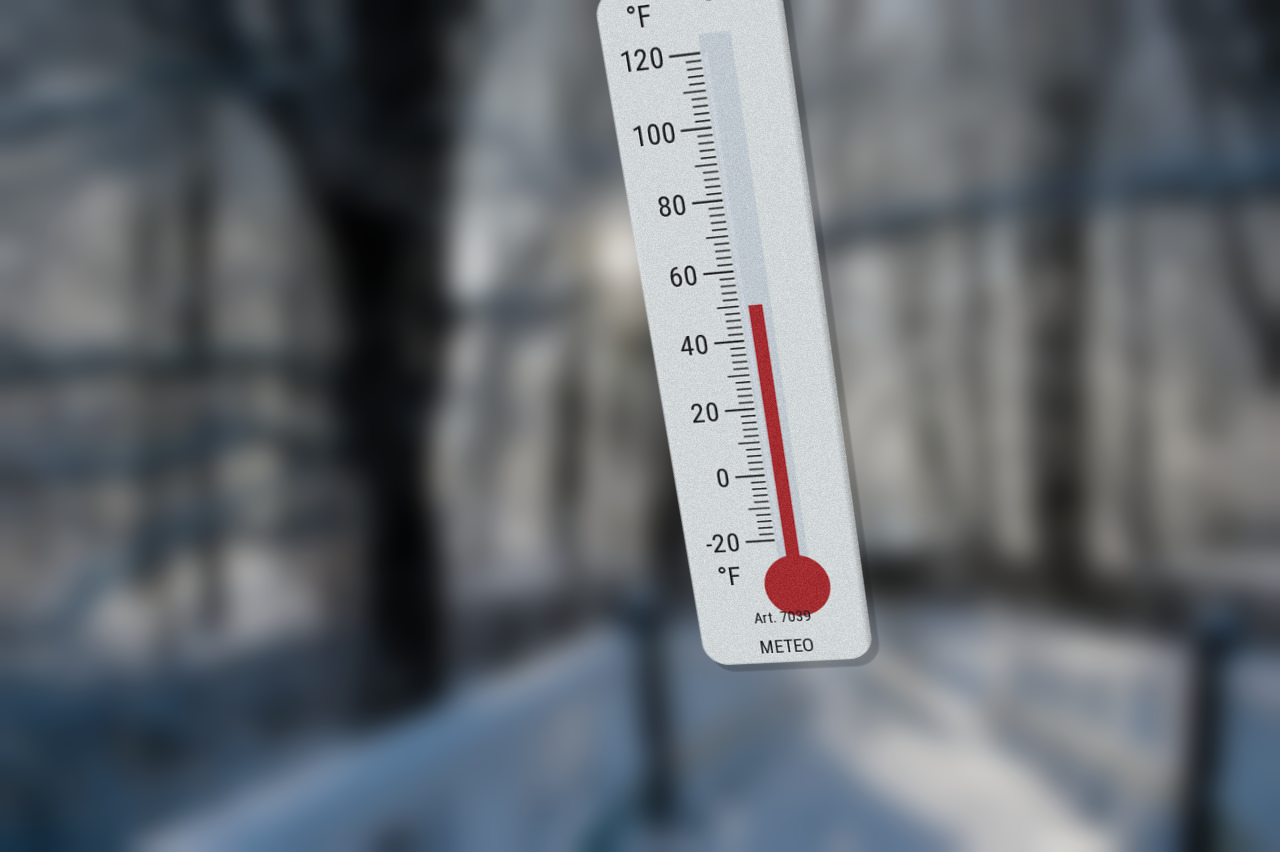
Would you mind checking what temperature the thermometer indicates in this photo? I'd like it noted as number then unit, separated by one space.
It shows 50 °F
